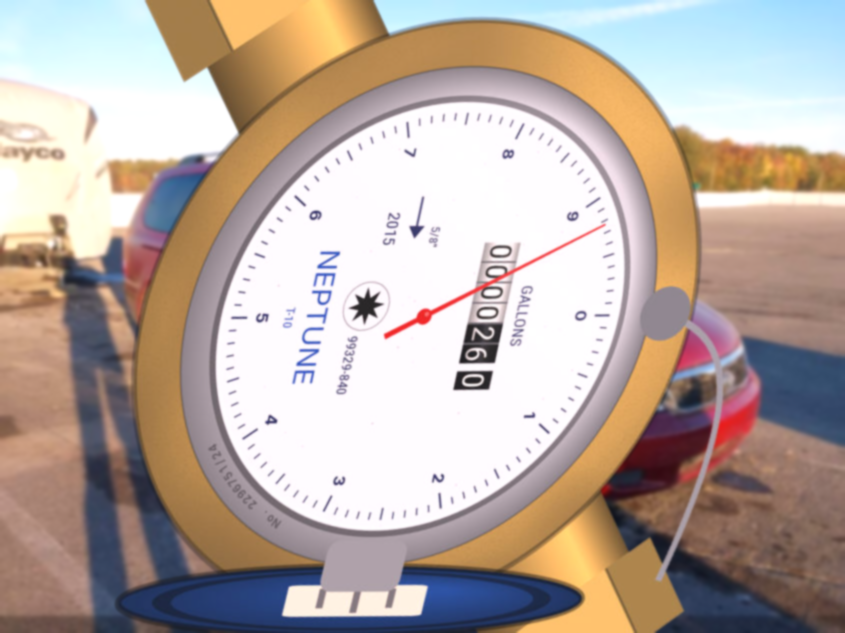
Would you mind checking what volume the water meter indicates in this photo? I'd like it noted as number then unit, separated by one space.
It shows 259.2 gal
